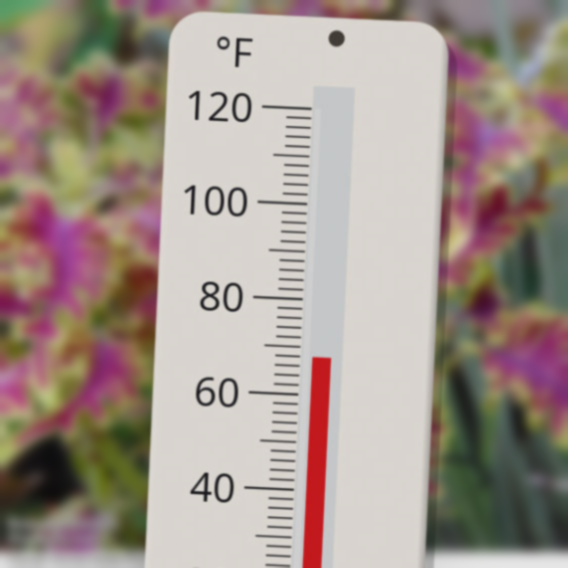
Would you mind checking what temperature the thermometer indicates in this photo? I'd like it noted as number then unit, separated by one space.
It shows 68 °F
